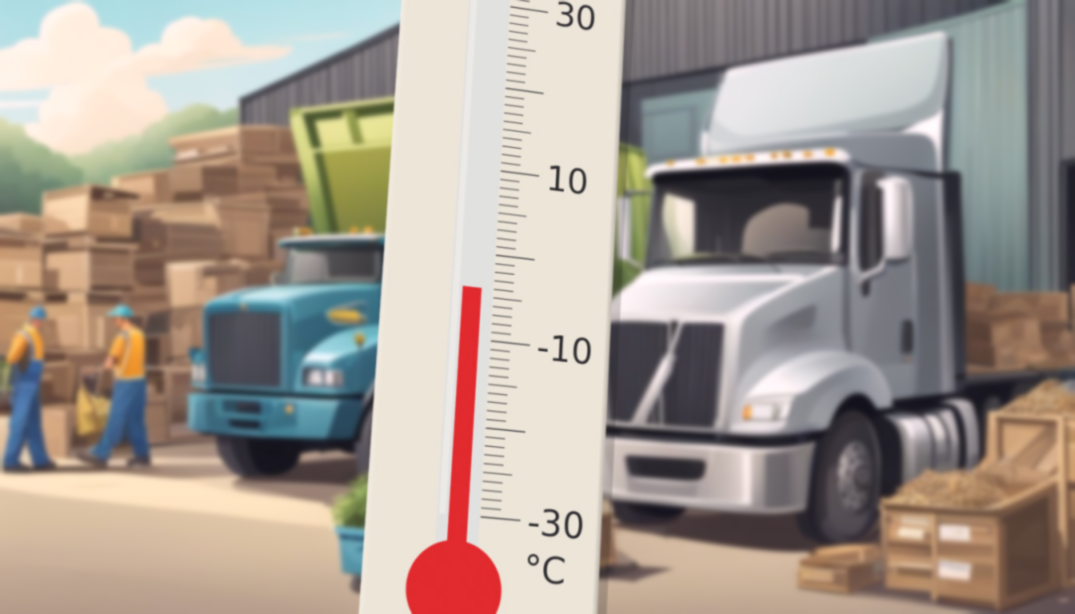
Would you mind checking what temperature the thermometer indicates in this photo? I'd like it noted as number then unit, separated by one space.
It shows -4 °C
